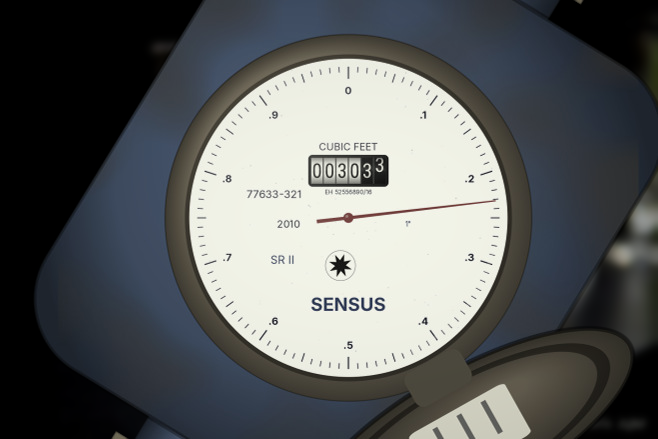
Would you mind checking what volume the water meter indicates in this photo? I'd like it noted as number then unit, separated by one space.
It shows 3033.23 ft³
